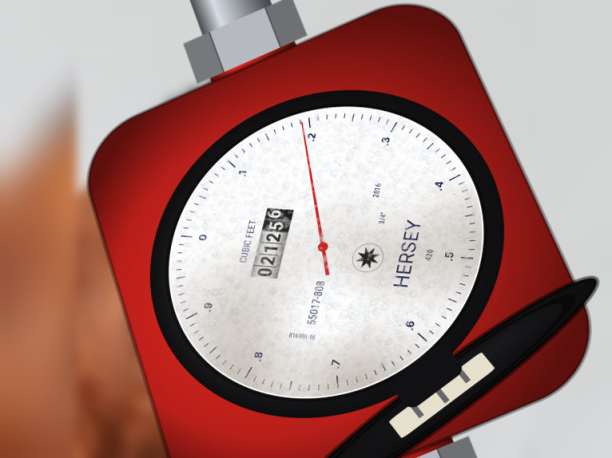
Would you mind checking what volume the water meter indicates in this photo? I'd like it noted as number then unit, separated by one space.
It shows 21256.19 ft³
